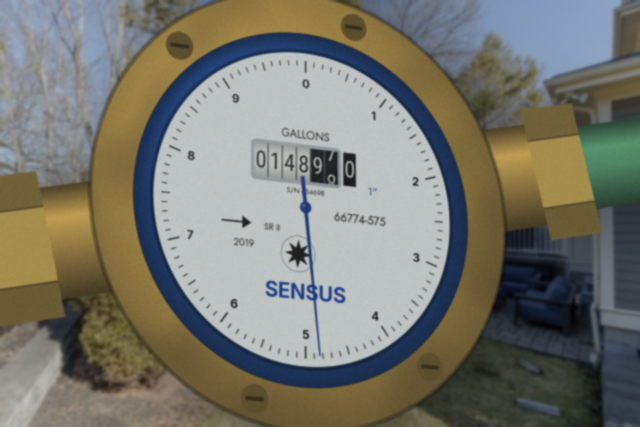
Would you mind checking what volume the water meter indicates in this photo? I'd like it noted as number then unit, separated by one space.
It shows 148974.8 gal
